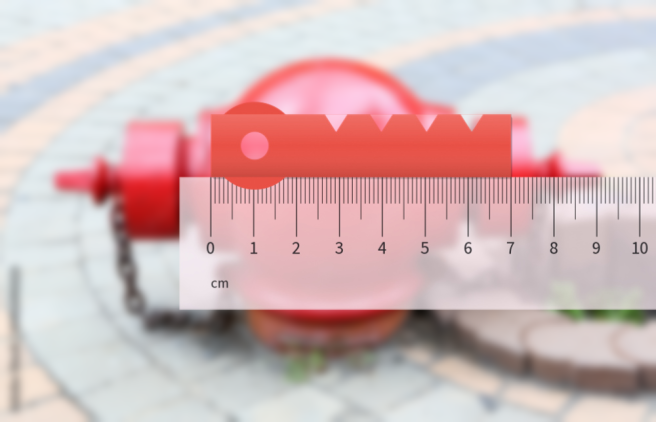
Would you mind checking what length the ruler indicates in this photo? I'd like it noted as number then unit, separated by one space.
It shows 7 cm
